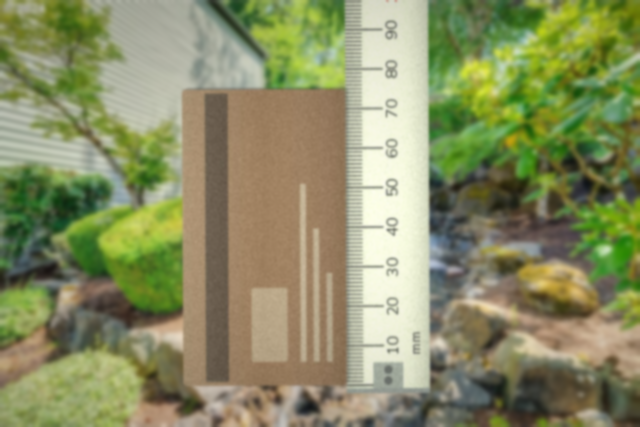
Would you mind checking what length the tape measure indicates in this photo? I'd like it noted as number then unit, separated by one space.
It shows 75 mm
